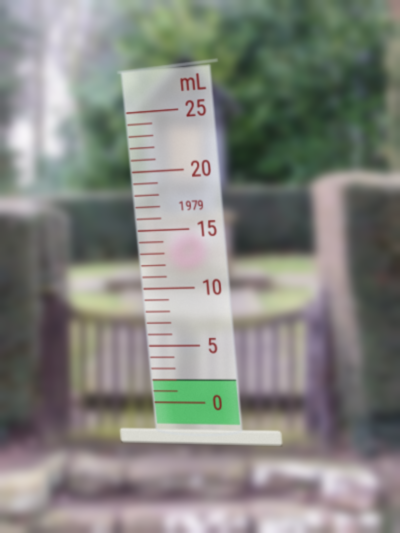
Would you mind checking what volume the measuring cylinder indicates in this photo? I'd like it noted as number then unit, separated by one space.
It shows 2 mL
